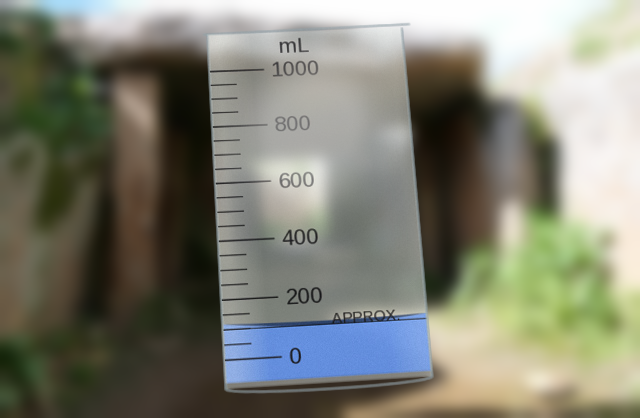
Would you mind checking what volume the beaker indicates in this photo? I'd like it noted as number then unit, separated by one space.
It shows 100 mL
